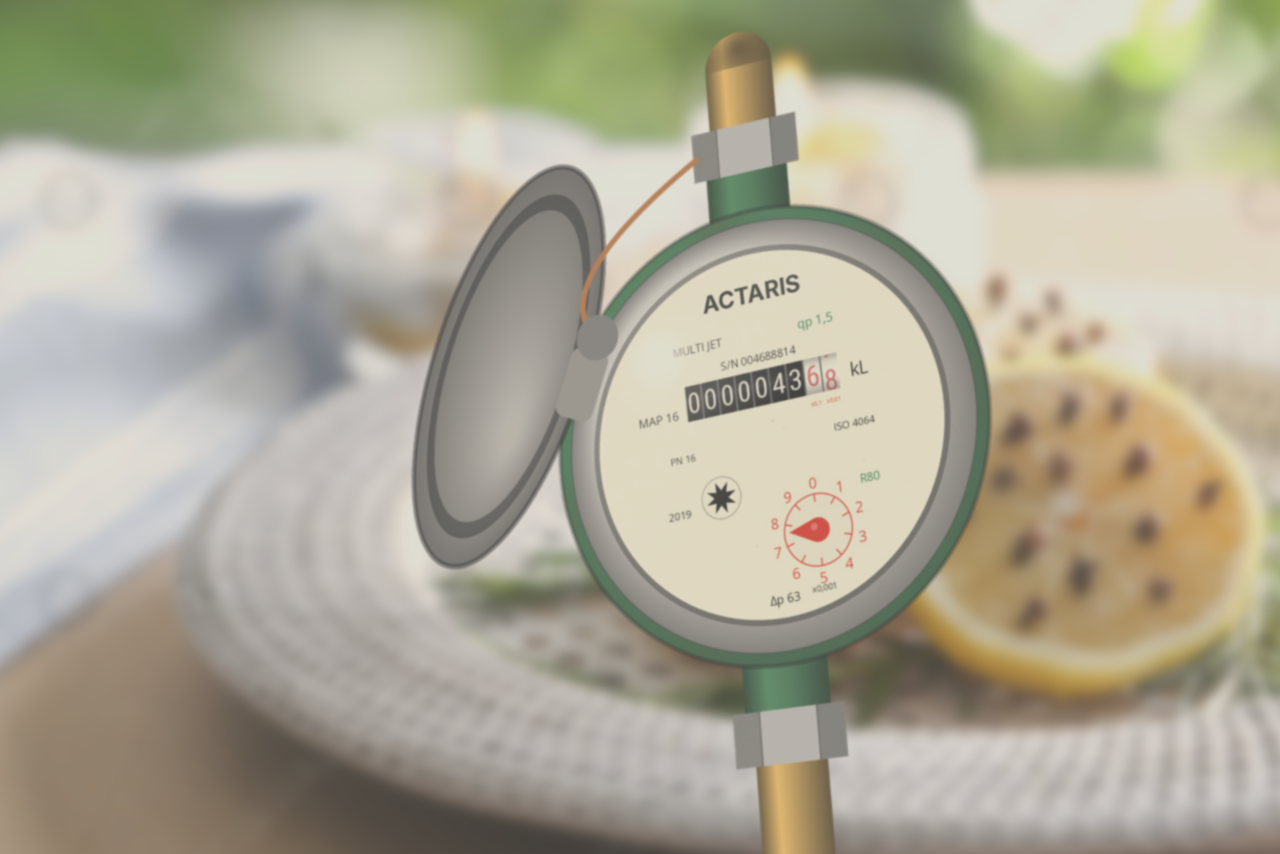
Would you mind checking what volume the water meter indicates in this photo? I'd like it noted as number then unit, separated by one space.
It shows 43.677 kL
